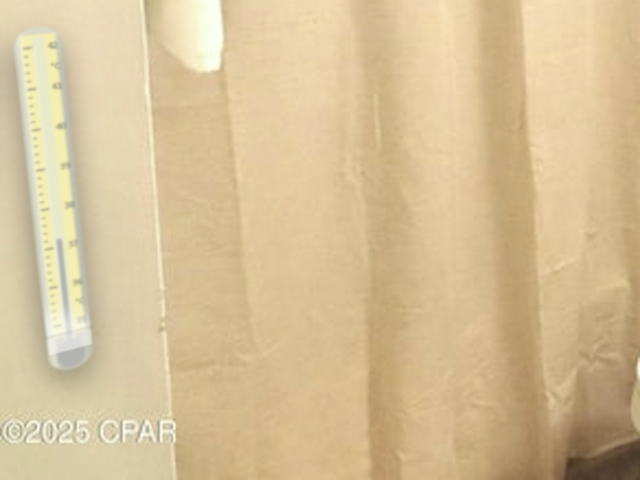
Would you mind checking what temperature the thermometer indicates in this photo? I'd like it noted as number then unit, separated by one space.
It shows 37.2 °C
